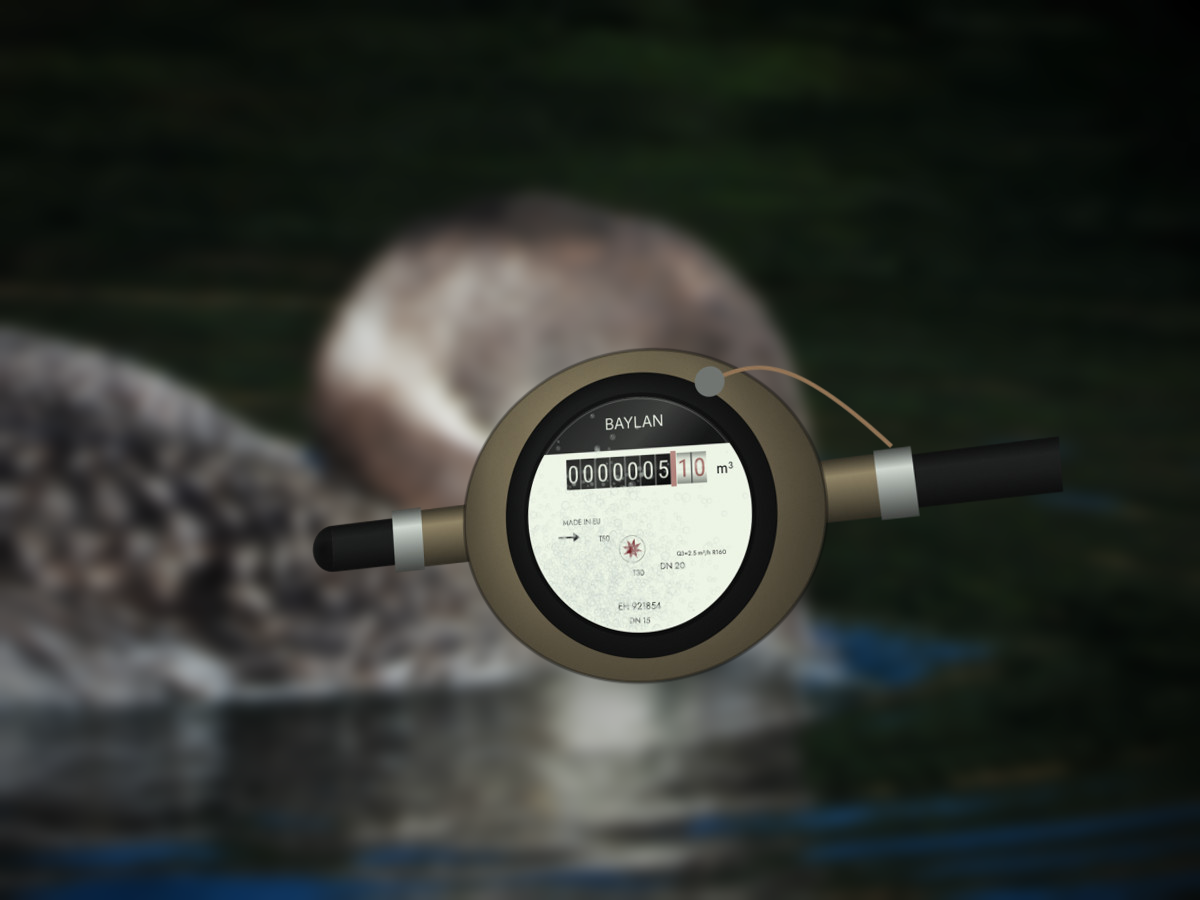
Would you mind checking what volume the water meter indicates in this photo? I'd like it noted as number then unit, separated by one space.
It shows 5.10 m³
